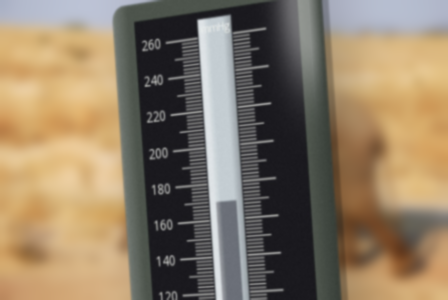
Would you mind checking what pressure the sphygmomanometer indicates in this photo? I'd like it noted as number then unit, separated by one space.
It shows 170 mmHg
